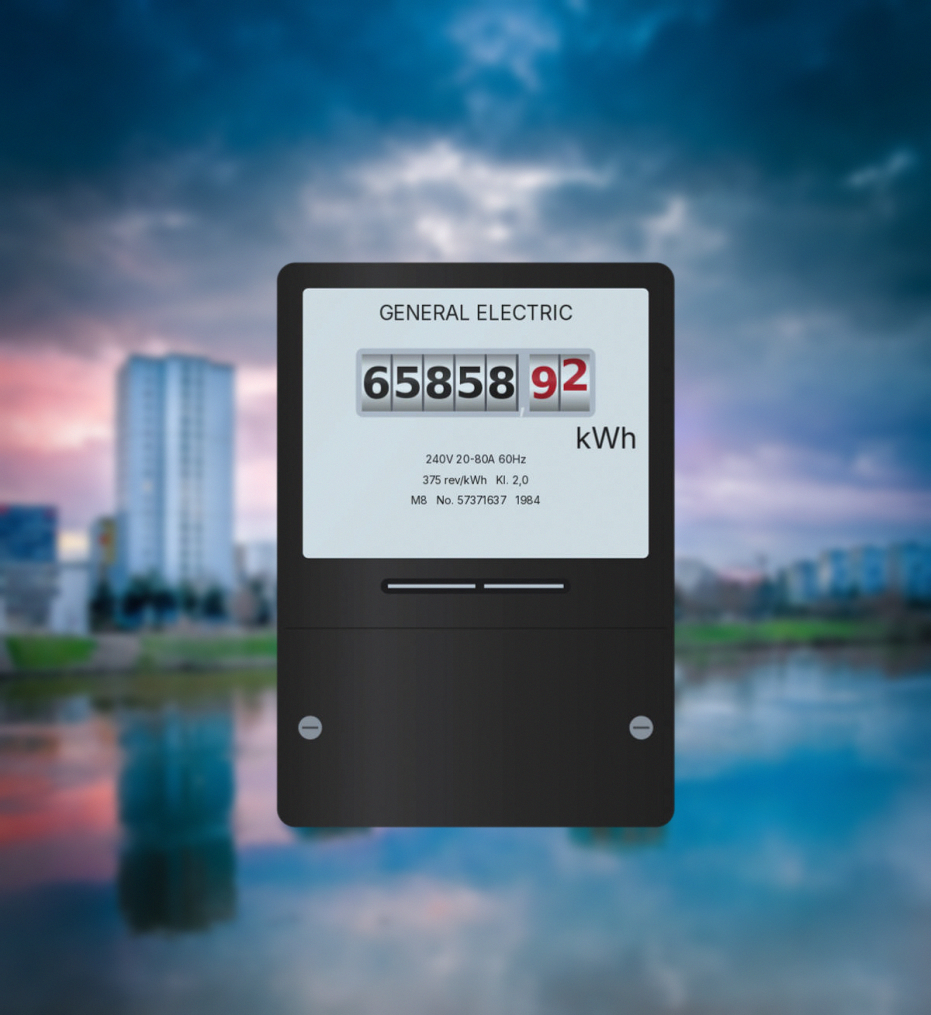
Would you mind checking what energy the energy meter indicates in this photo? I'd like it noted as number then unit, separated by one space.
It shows 65858.92 kWh
